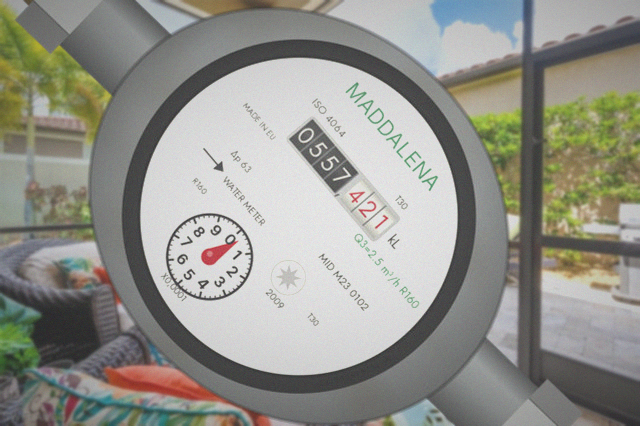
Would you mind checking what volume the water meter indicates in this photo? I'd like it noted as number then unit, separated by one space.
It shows 557.4210 kL
